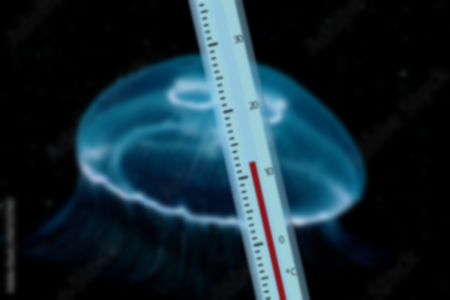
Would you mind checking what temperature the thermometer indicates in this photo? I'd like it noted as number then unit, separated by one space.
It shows 12 °C
